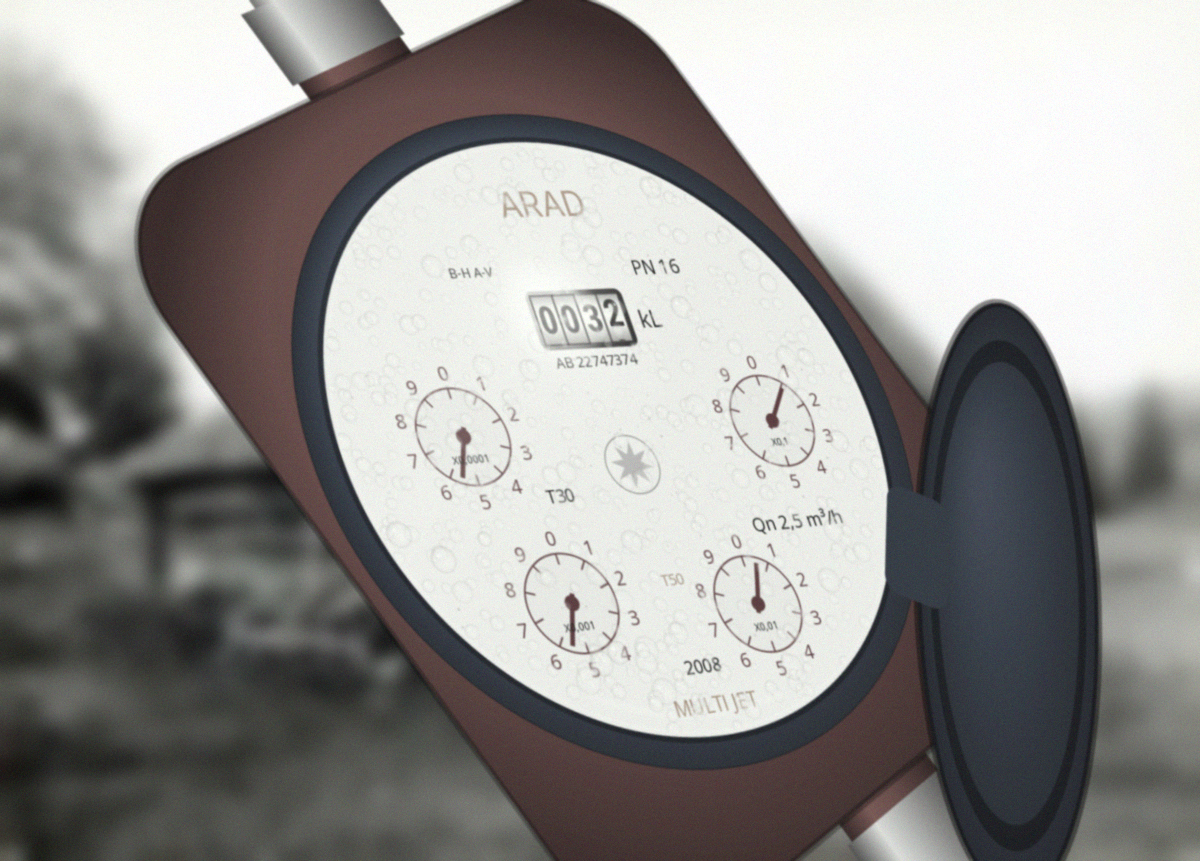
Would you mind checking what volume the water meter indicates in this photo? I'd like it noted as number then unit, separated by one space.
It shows 32.1055 kL
